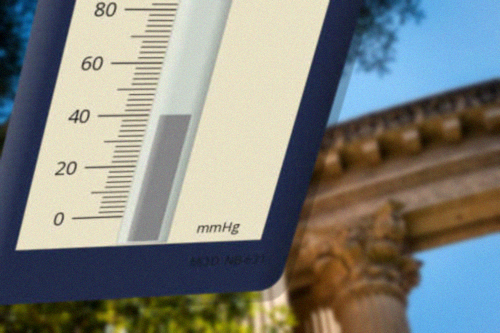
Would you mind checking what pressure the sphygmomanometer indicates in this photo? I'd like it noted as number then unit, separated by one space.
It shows 40 mmHg
